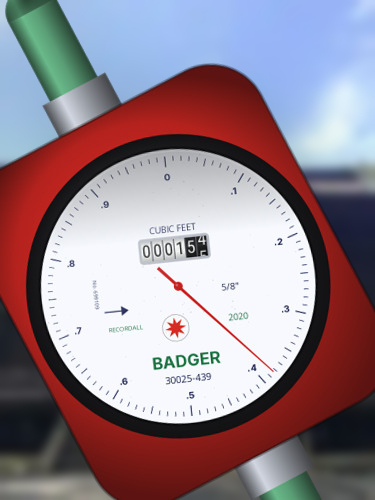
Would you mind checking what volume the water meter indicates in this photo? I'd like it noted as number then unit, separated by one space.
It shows 154.38 ft³
